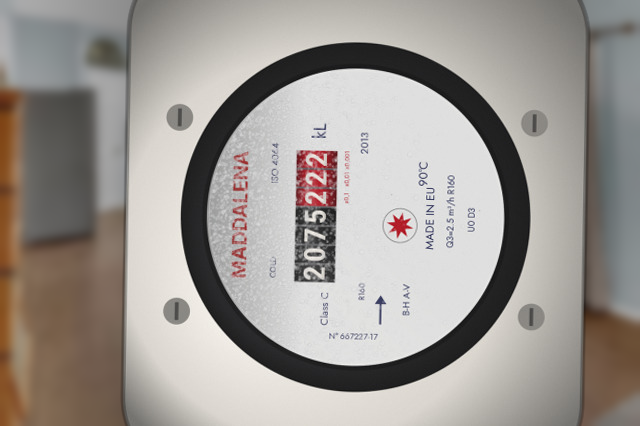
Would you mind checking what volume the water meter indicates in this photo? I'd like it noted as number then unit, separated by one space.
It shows 2075.222 kL
